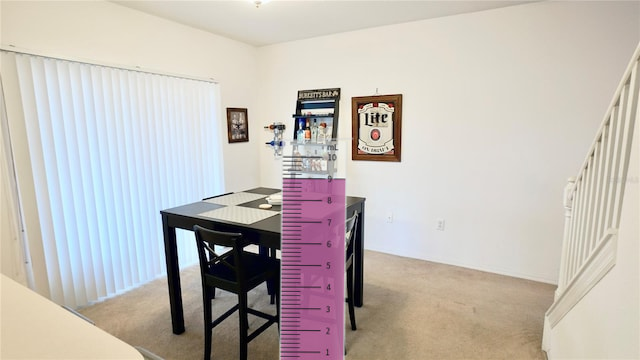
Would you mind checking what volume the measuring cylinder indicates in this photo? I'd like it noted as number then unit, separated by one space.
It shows 9 mL
